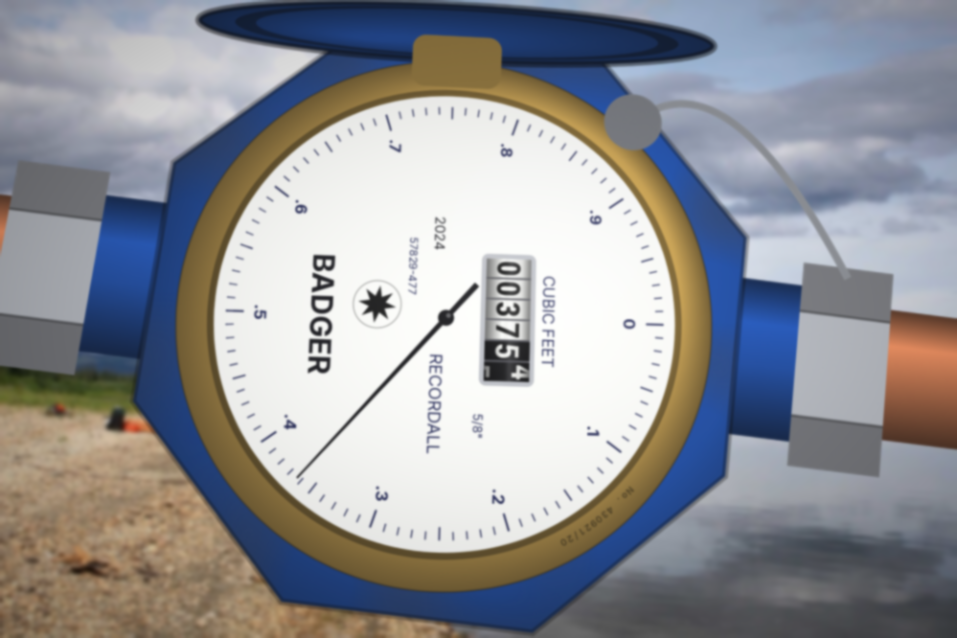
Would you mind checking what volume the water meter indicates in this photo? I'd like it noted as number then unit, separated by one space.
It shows 3754.36 ft³
